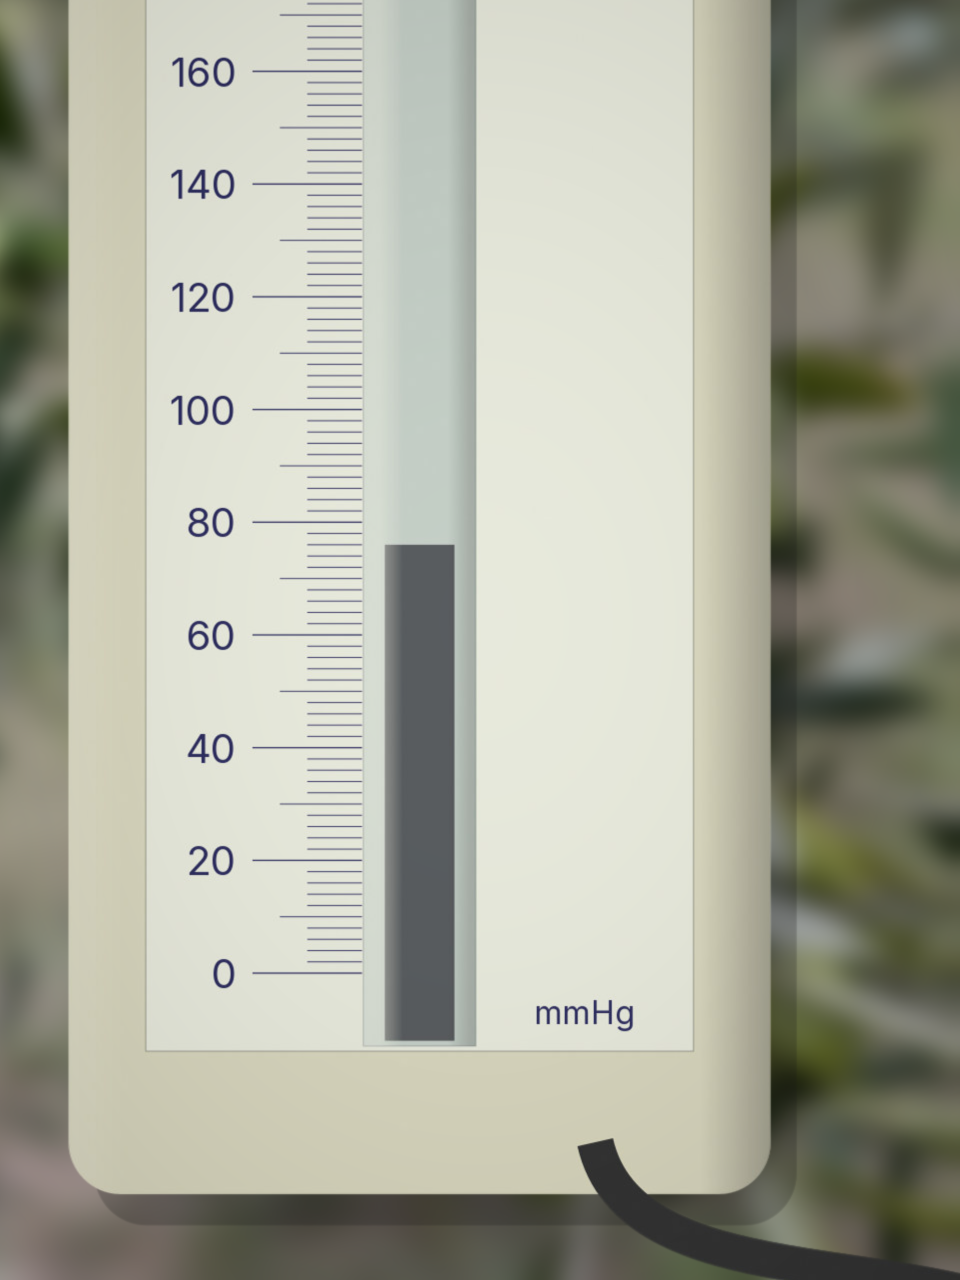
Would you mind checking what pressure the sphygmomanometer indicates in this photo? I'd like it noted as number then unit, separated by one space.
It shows 76 mmHg
